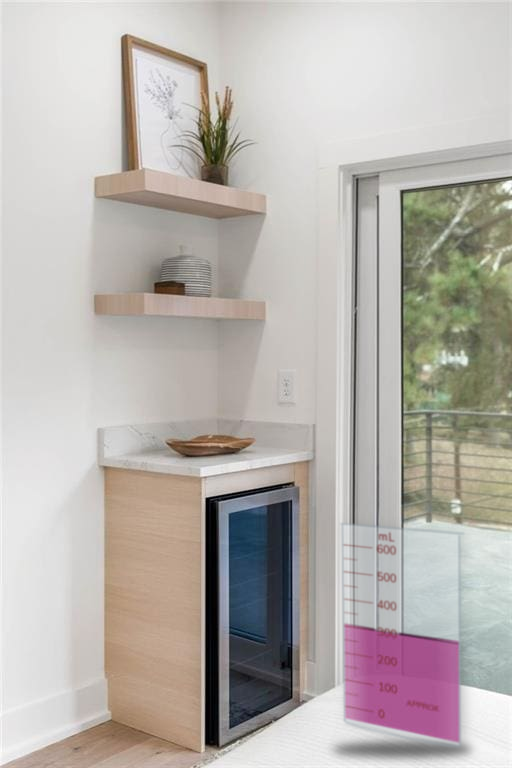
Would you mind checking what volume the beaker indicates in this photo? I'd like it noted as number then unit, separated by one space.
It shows 300 mL
